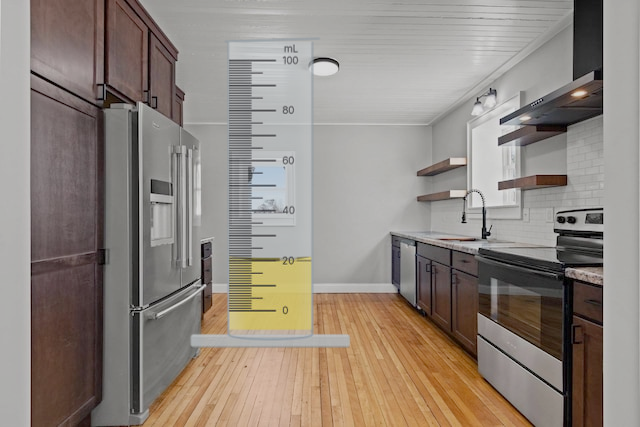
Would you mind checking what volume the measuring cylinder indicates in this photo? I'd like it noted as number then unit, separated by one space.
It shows 20 mL
